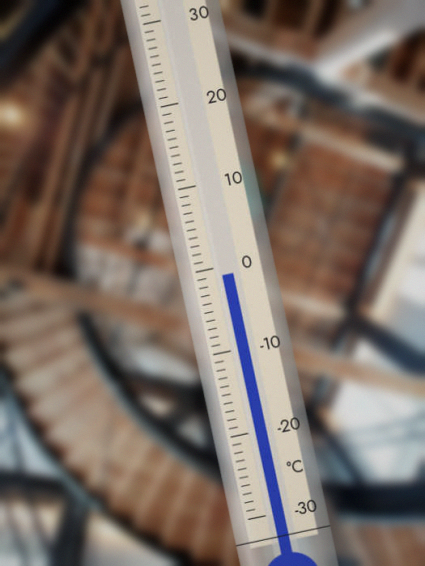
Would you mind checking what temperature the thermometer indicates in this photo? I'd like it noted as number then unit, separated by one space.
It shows -1 °C
